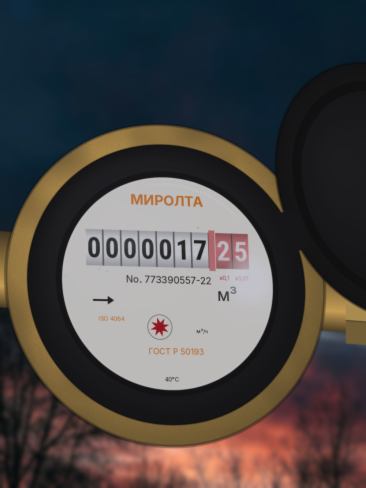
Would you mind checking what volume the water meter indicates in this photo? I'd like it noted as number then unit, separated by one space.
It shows 17.25 m³
